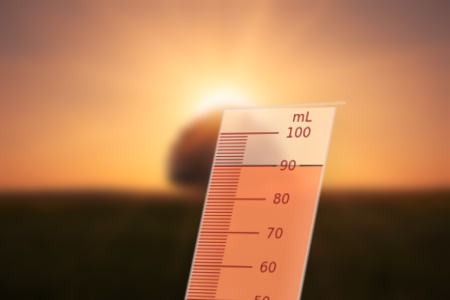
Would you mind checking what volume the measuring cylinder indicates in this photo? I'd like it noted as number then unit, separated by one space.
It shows 90 mL
